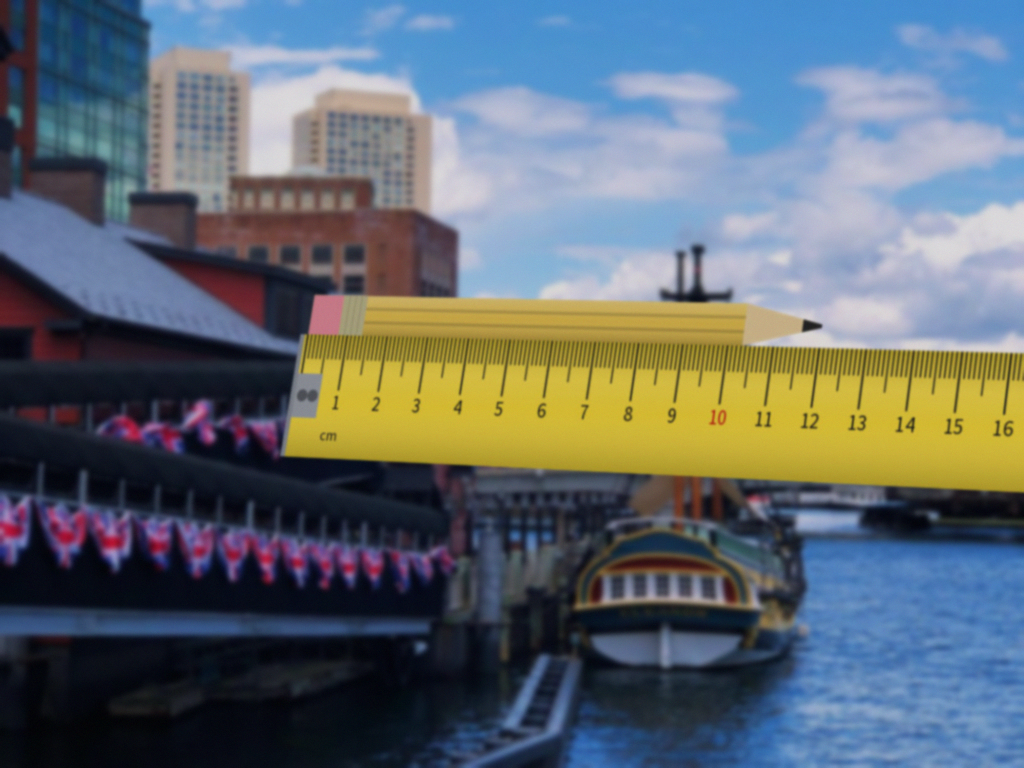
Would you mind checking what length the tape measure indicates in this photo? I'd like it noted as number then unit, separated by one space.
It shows 12 cm
